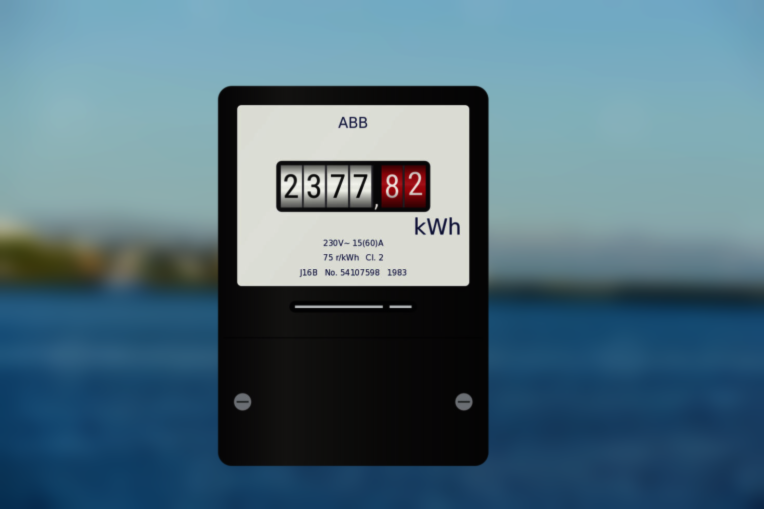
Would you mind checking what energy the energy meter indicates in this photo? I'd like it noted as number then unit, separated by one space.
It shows 2377.82 kWh
